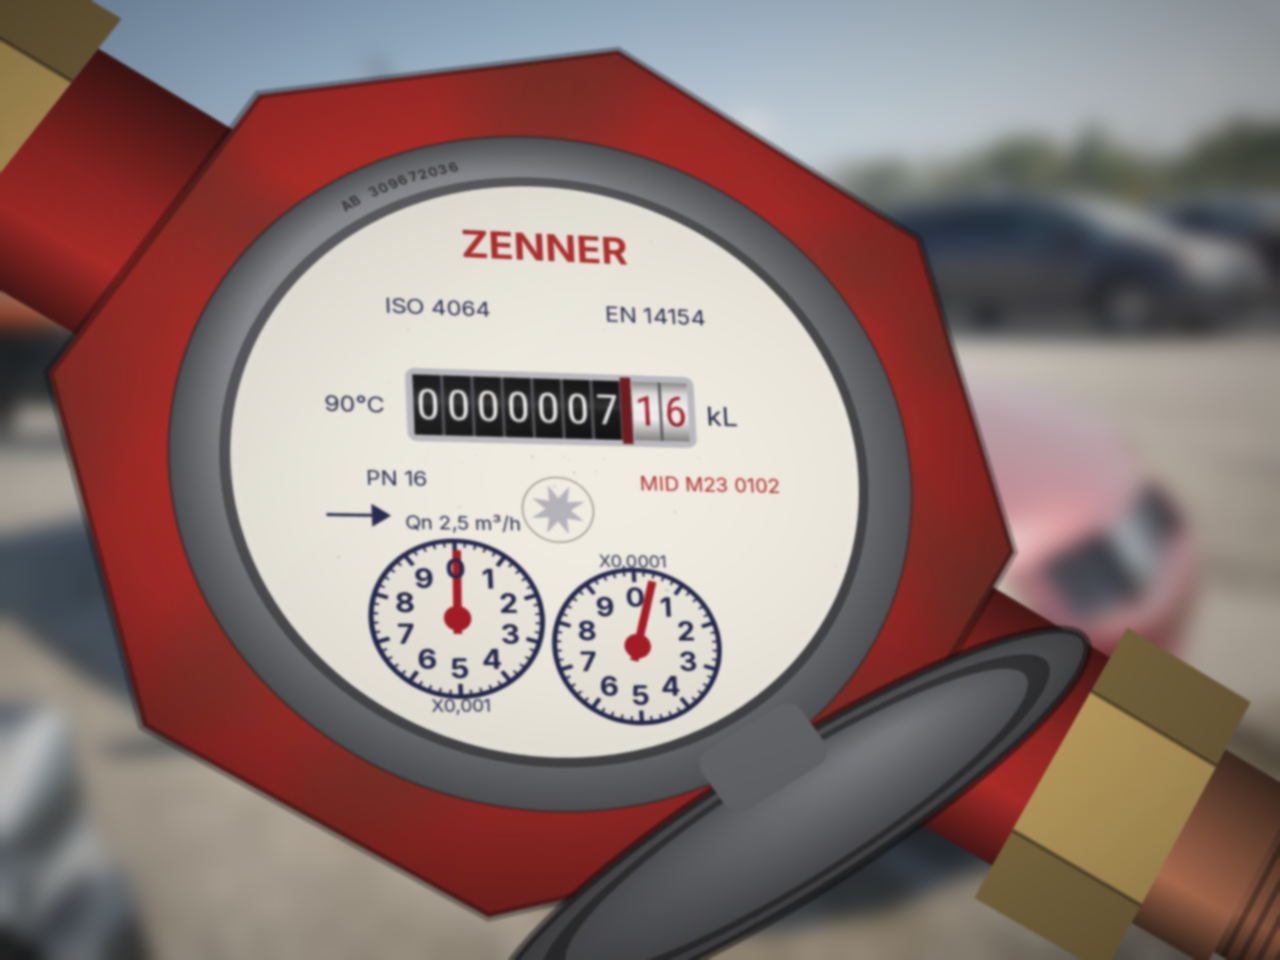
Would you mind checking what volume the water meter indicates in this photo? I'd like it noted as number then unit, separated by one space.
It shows 7.1600 kL
